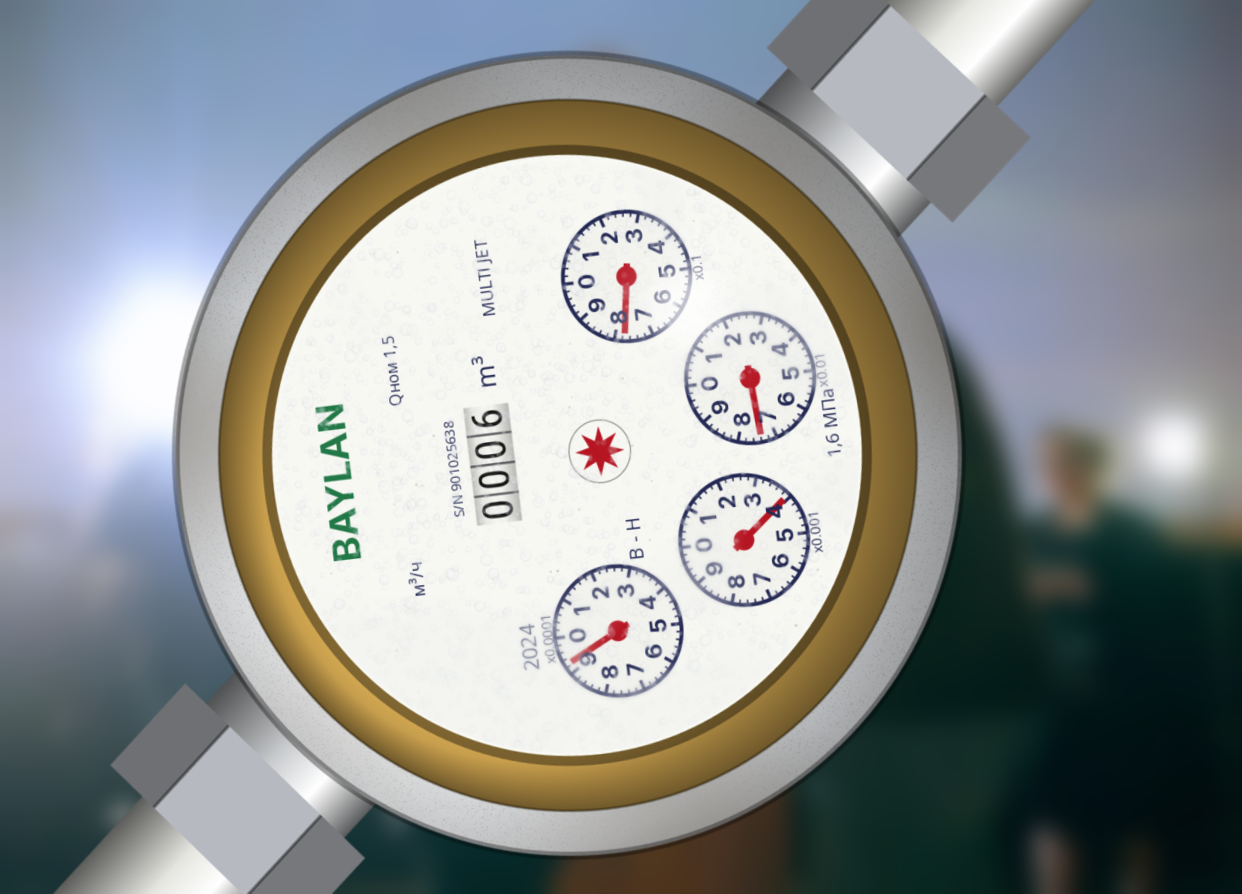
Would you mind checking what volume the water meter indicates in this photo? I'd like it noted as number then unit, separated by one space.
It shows 6.7739 m³
